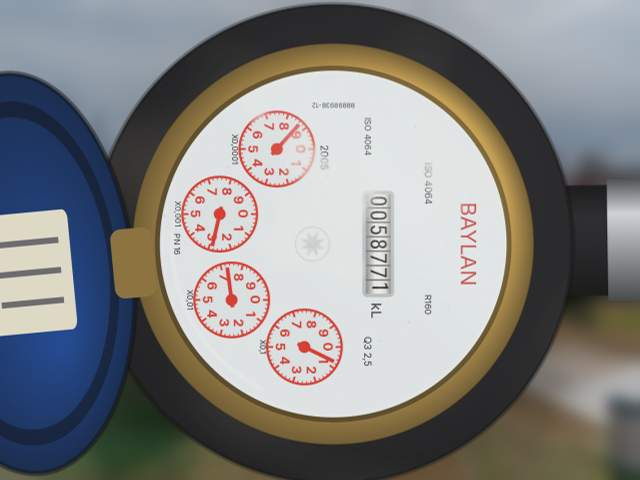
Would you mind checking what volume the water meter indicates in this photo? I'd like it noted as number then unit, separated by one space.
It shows 58771.0728 kL
